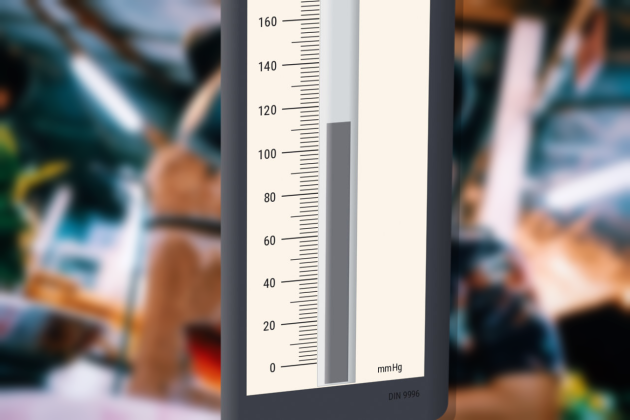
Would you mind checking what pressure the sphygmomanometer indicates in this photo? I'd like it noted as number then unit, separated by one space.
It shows 112 mmHg
